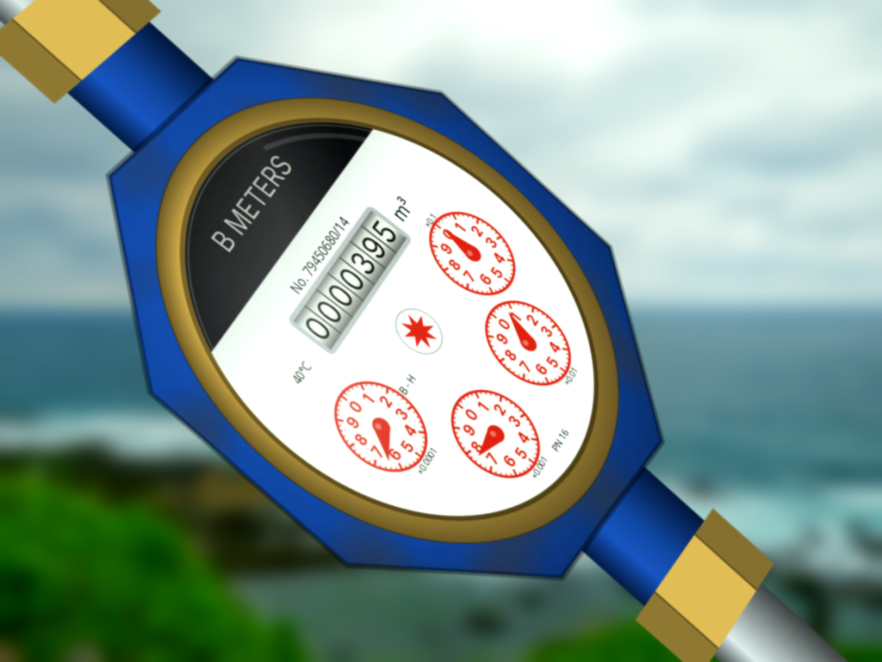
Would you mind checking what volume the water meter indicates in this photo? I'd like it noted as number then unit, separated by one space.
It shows 395.0076 m³
